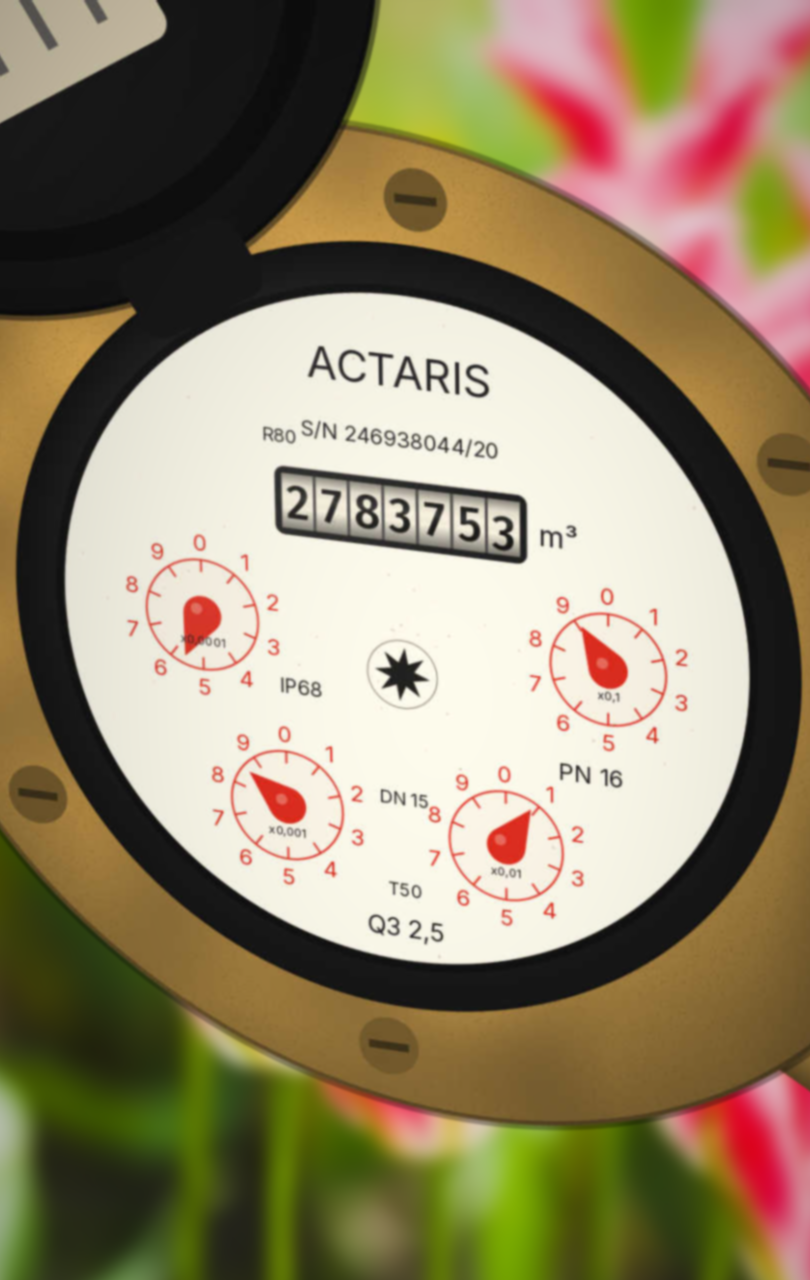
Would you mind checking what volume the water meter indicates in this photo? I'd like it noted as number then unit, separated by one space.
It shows 2783752.9085 m³
